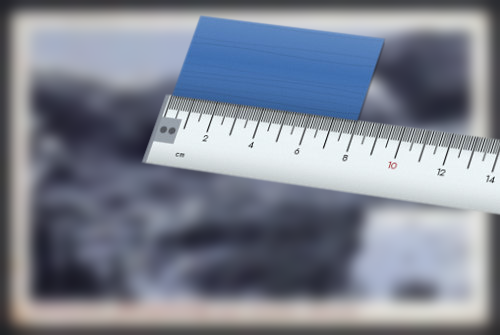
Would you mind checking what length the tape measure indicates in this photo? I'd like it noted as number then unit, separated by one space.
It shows 8 cm
